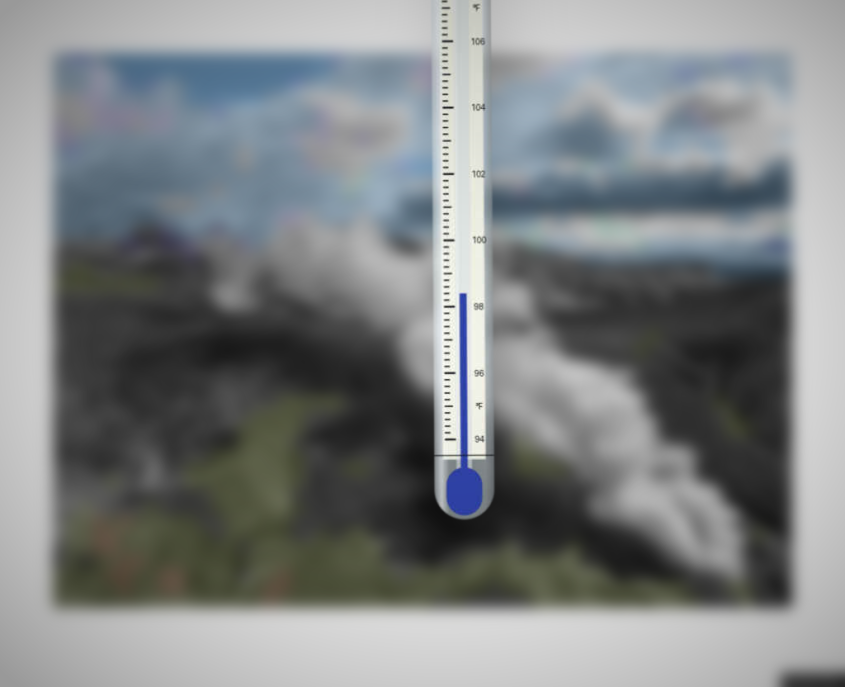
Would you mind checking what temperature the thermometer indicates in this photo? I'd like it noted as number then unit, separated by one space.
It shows 98.4 °F
